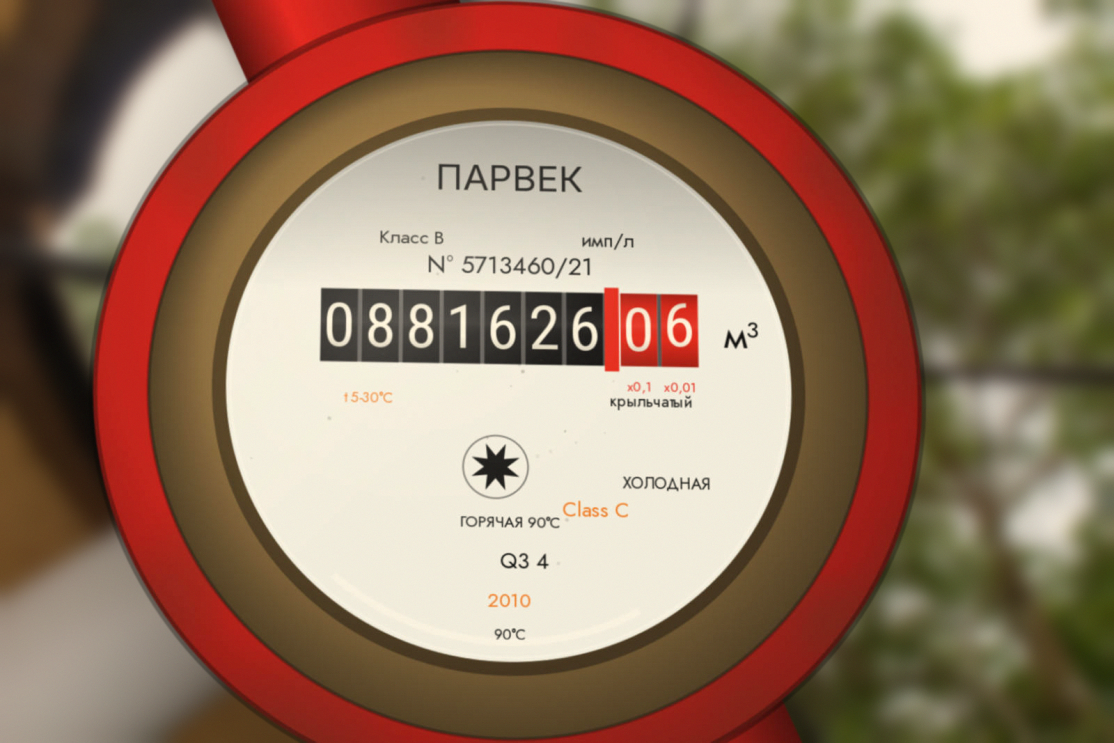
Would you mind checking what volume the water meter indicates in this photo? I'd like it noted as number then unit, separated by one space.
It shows 881626.06 m³
